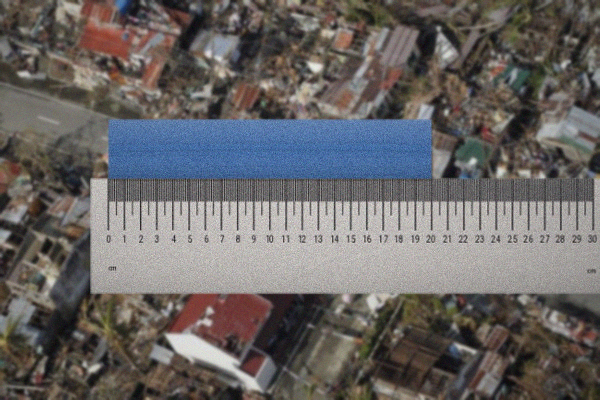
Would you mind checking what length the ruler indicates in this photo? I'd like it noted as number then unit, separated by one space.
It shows 20 cm
